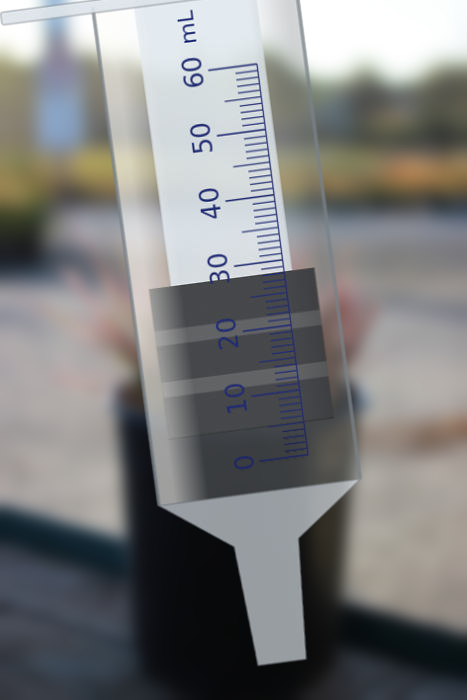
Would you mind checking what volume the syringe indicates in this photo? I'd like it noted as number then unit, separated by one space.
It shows 5 mL
